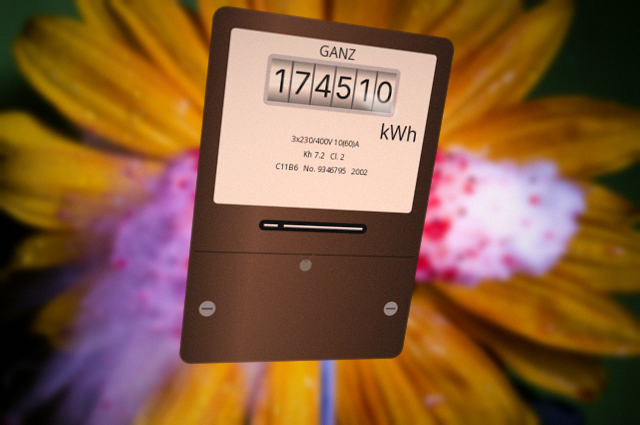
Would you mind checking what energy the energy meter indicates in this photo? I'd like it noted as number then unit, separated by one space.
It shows 174510 kWh
